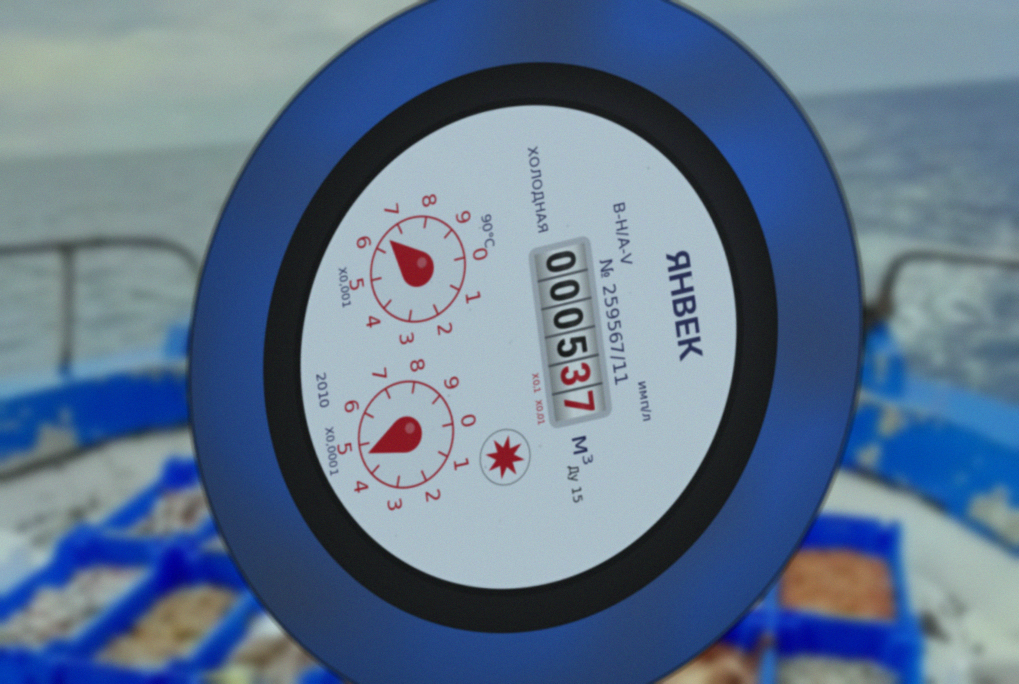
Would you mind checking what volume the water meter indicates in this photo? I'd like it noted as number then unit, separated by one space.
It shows 5.3764 m³
